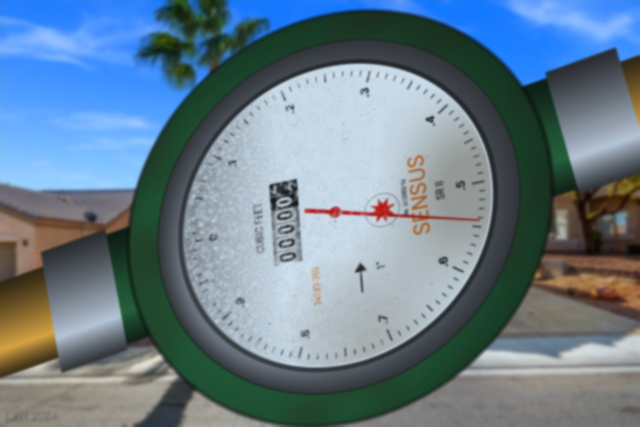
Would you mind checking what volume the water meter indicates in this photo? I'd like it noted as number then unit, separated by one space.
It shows 2.54 ft³
